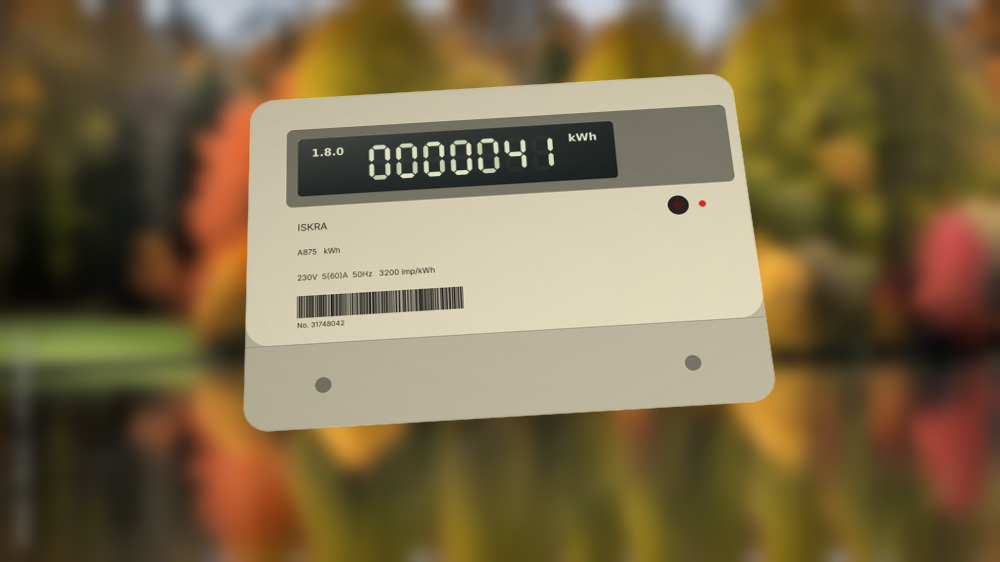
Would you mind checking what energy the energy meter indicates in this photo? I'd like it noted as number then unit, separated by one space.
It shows 41 kWh
